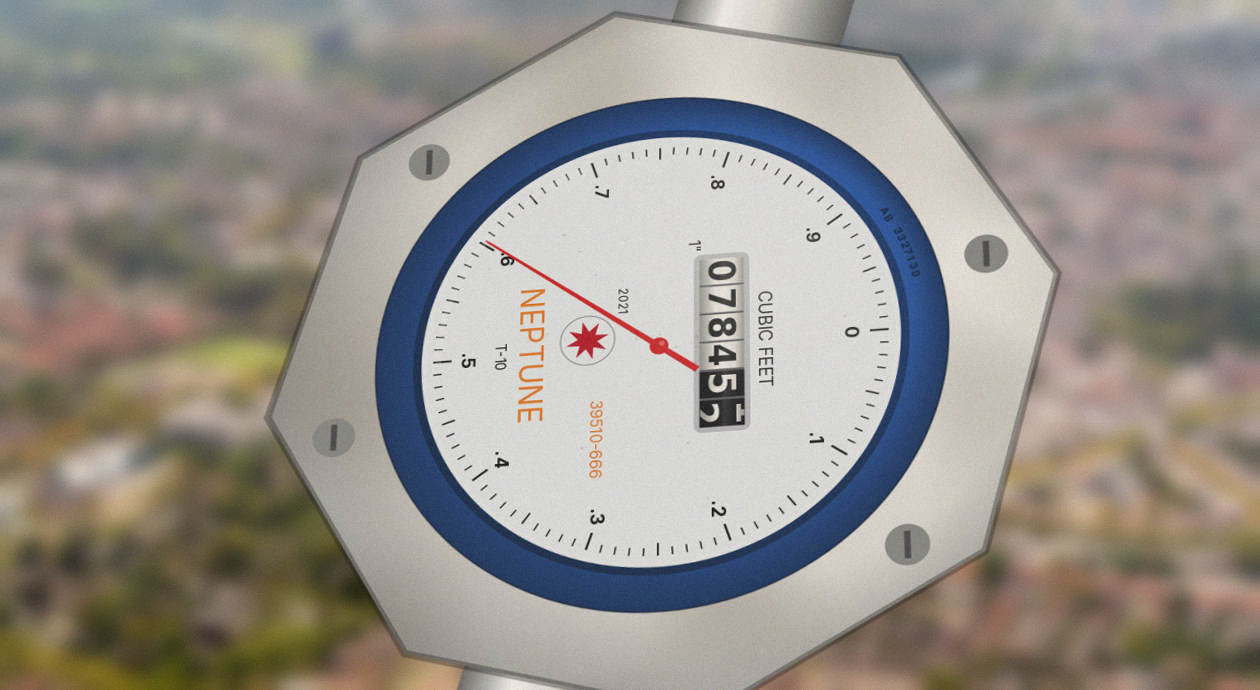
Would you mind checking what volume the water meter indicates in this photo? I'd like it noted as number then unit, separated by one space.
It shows 78451.60 ft³
